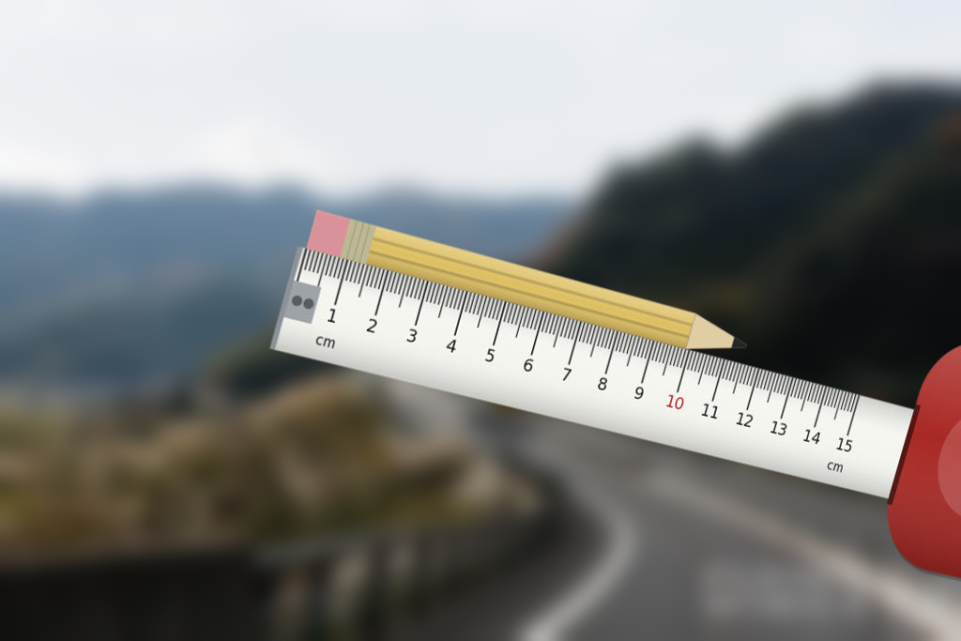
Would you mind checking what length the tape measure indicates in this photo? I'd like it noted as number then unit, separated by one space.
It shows 11.5 cm
